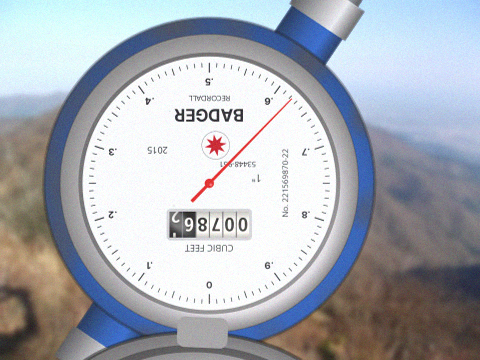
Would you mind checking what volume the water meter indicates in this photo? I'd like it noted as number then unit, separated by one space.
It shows 7861.62 ft³
